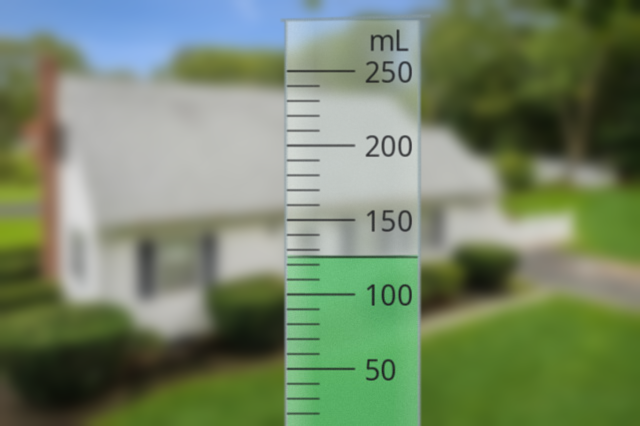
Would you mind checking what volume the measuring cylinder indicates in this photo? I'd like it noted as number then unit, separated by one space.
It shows 125 mL
